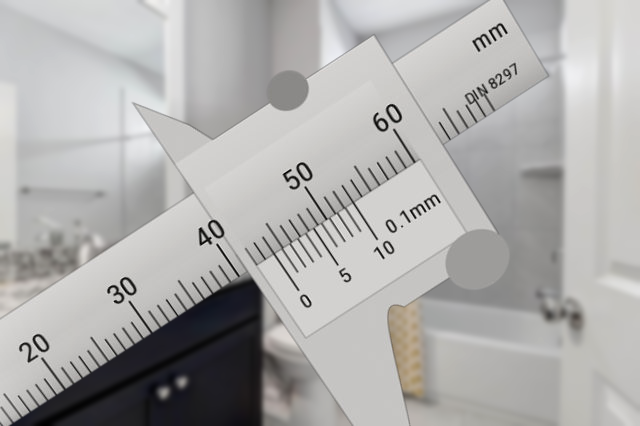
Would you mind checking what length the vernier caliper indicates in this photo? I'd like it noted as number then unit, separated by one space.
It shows 44.0 mm
